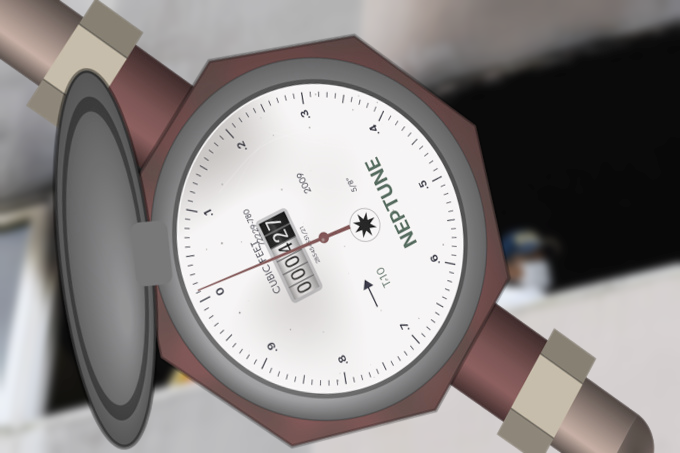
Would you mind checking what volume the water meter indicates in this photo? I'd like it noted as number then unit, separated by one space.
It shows 427.01 ft³
